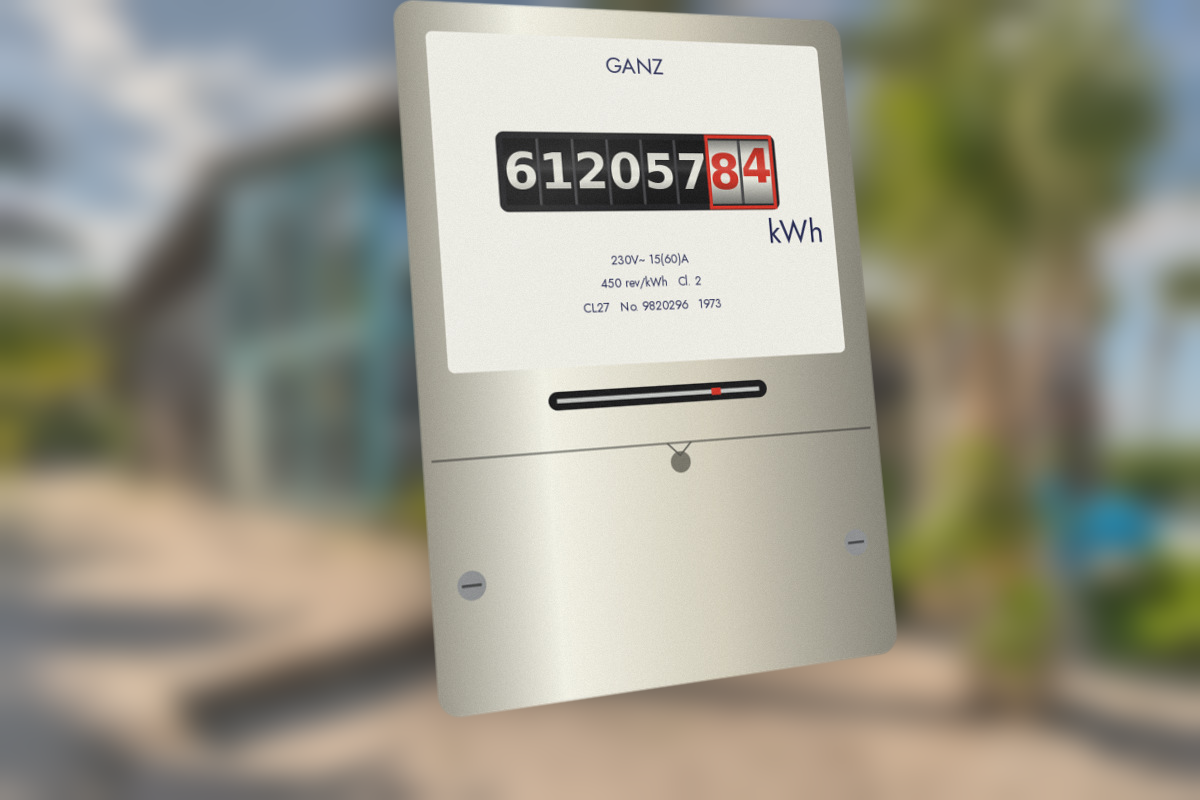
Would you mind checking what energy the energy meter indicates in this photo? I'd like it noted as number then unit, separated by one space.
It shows 612057.84 kWh
